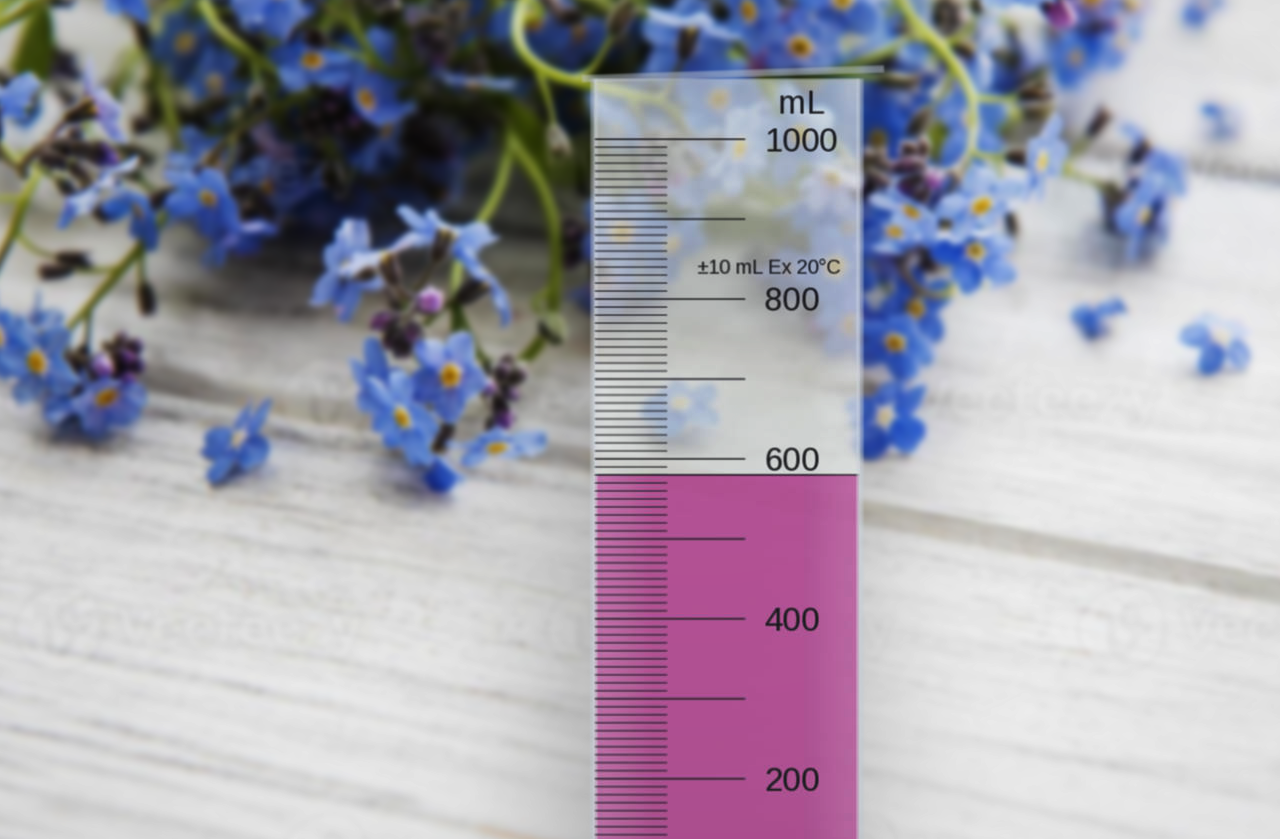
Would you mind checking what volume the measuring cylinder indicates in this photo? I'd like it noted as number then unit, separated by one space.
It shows 580 mL
